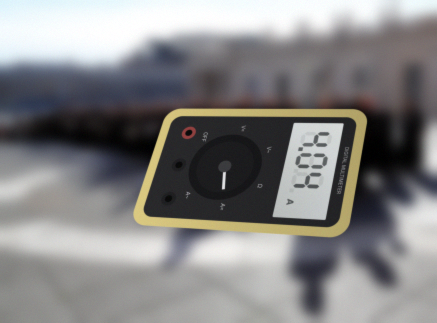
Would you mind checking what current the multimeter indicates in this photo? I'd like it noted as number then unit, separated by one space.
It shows 4.04 A
